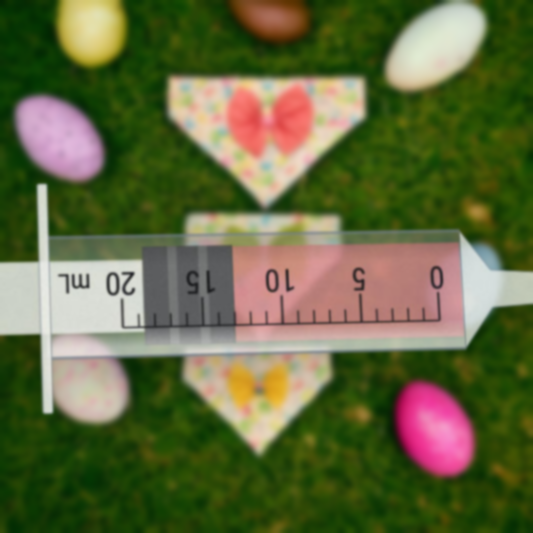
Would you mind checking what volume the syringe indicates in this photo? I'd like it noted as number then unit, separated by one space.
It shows 13 mL
